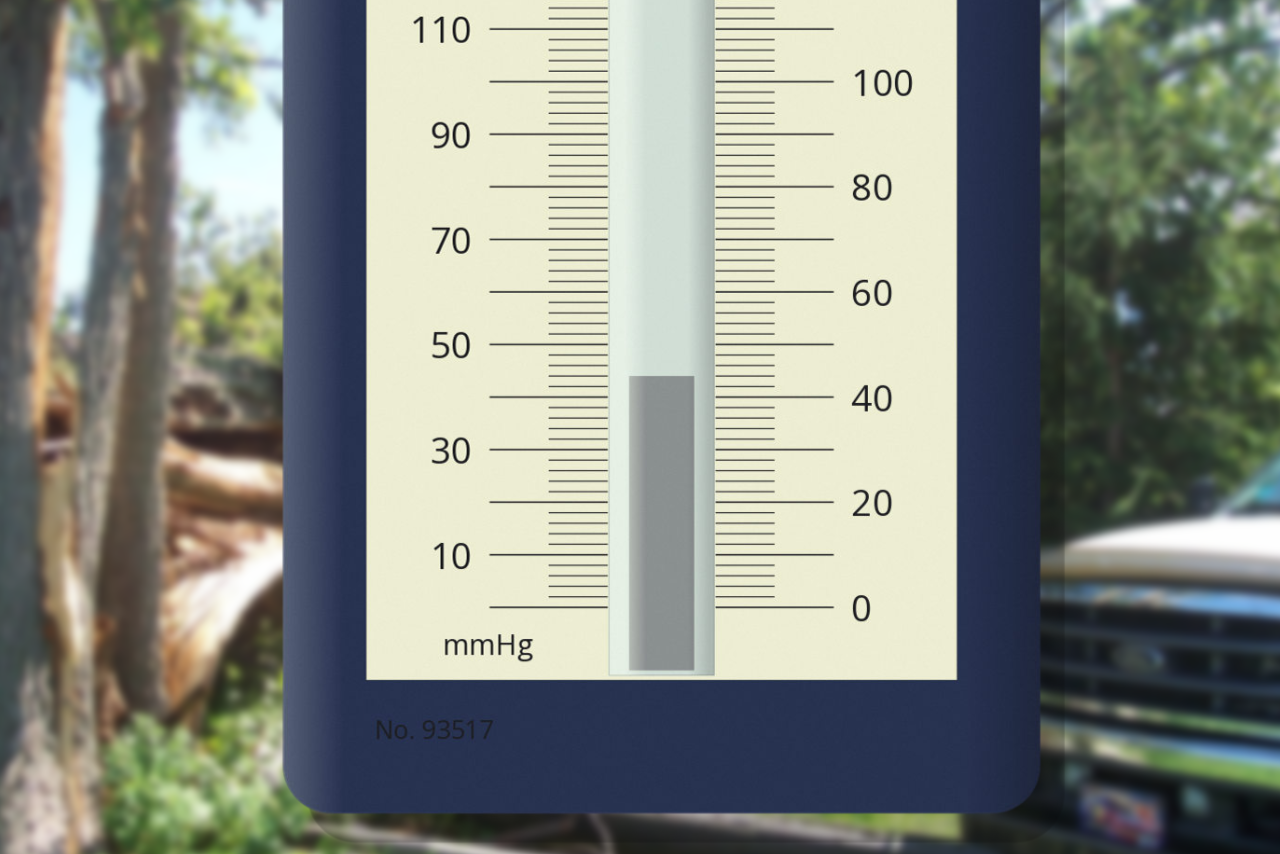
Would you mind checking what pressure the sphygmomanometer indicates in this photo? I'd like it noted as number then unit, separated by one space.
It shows 44 mmHg
